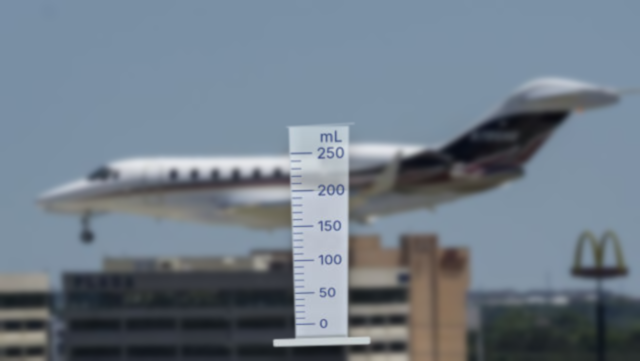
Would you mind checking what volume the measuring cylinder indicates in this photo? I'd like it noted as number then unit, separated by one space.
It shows 200 mL
